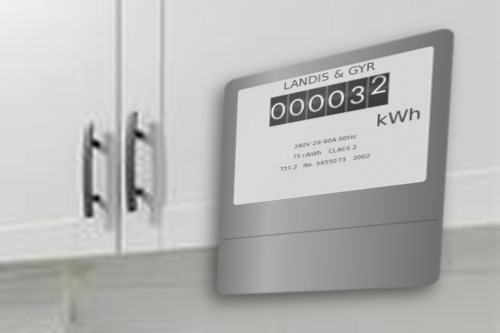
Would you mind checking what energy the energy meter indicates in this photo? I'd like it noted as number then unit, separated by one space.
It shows 32 kWh
